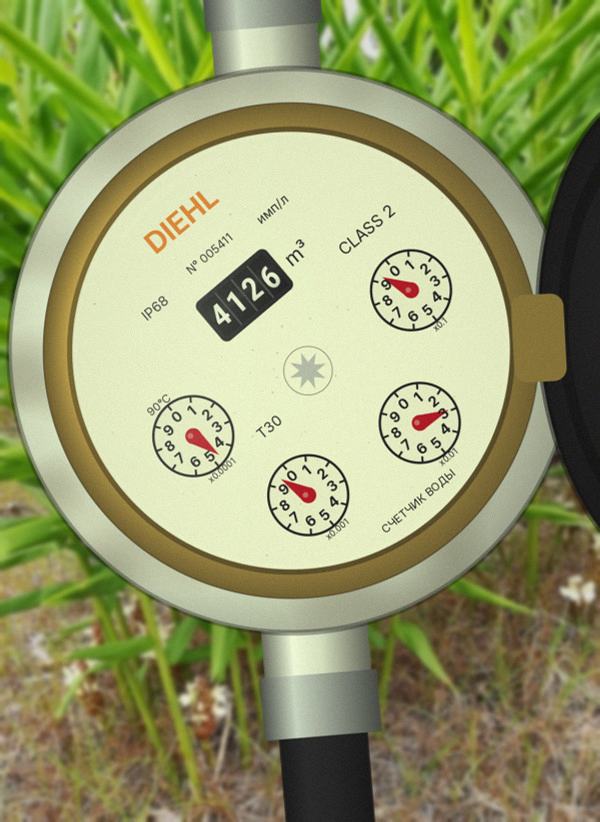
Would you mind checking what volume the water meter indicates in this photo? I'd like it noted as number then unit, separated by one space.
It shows 4125.9294 m³
